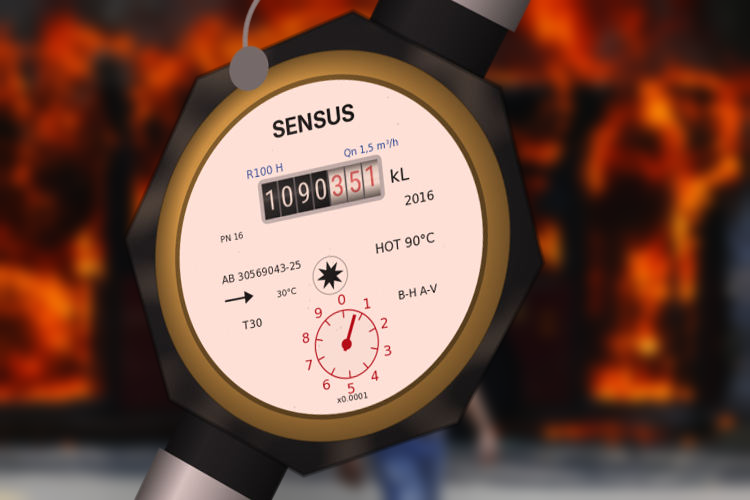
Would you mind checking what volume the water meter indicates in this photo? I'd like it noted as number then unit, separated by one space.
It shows 1090.3510 kL
